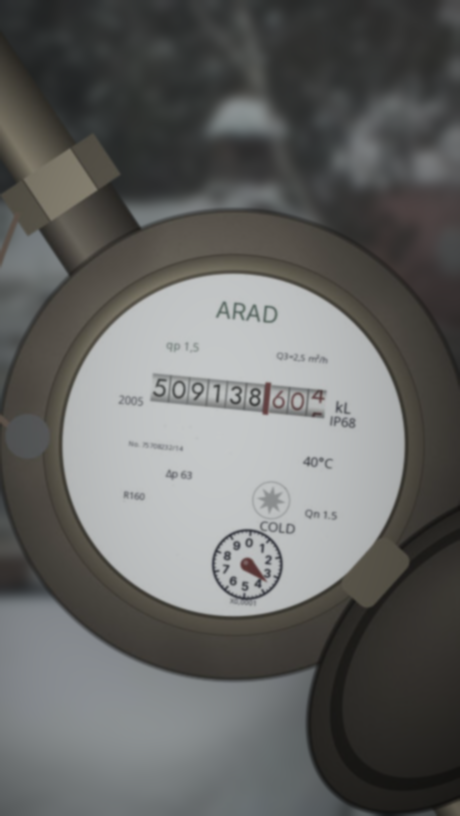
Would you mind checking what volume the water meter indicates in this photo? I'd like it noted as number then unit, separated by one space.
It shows 509138.6043 kL
